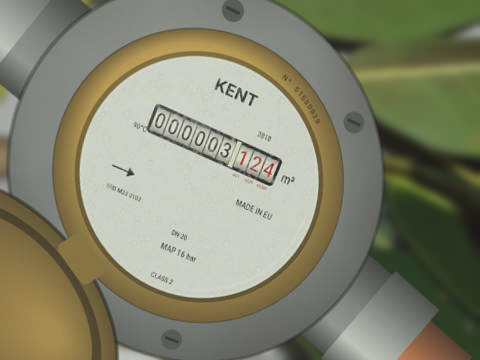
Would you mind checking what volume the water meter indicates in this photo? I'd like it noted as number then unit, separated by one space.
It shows 3.124 m³
